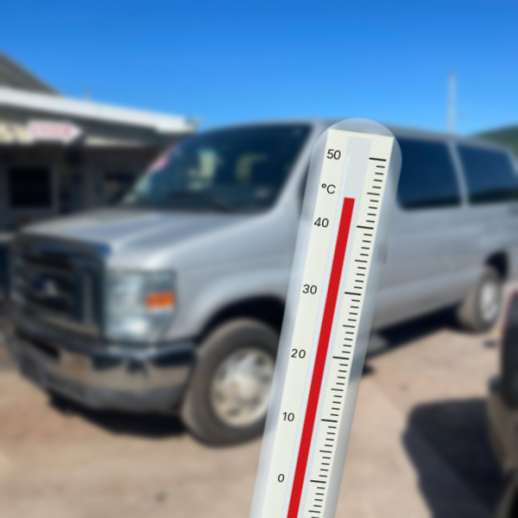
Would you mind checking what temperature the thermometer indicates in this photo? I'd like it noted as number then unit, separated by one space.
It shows 44 °C
